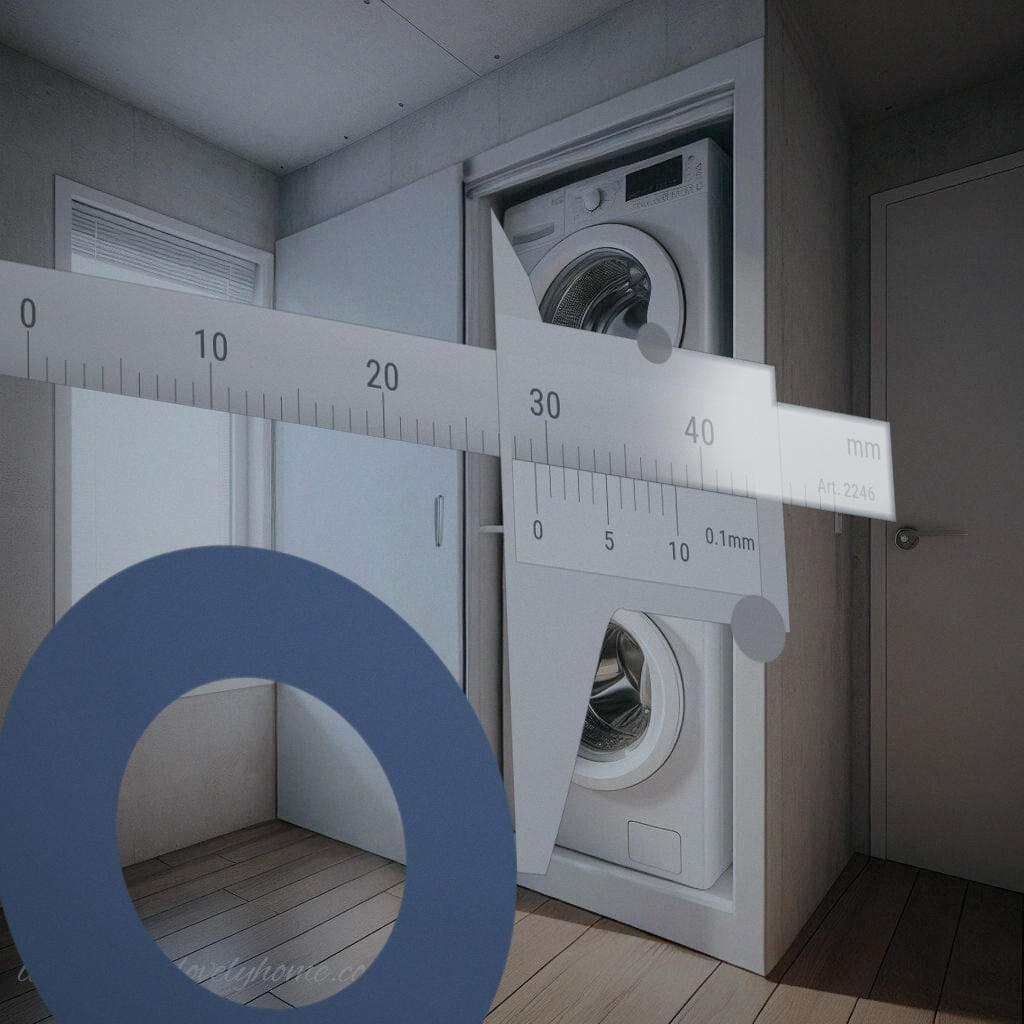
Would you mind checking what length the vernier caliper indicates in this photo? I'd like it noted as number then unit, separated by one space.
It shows 29.2 mm
